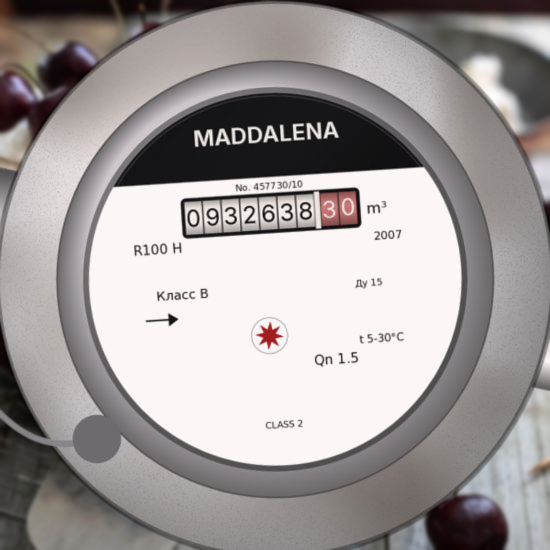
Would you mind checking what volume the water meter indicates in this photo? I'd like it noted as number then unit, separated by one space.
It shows 932638.30 m³
